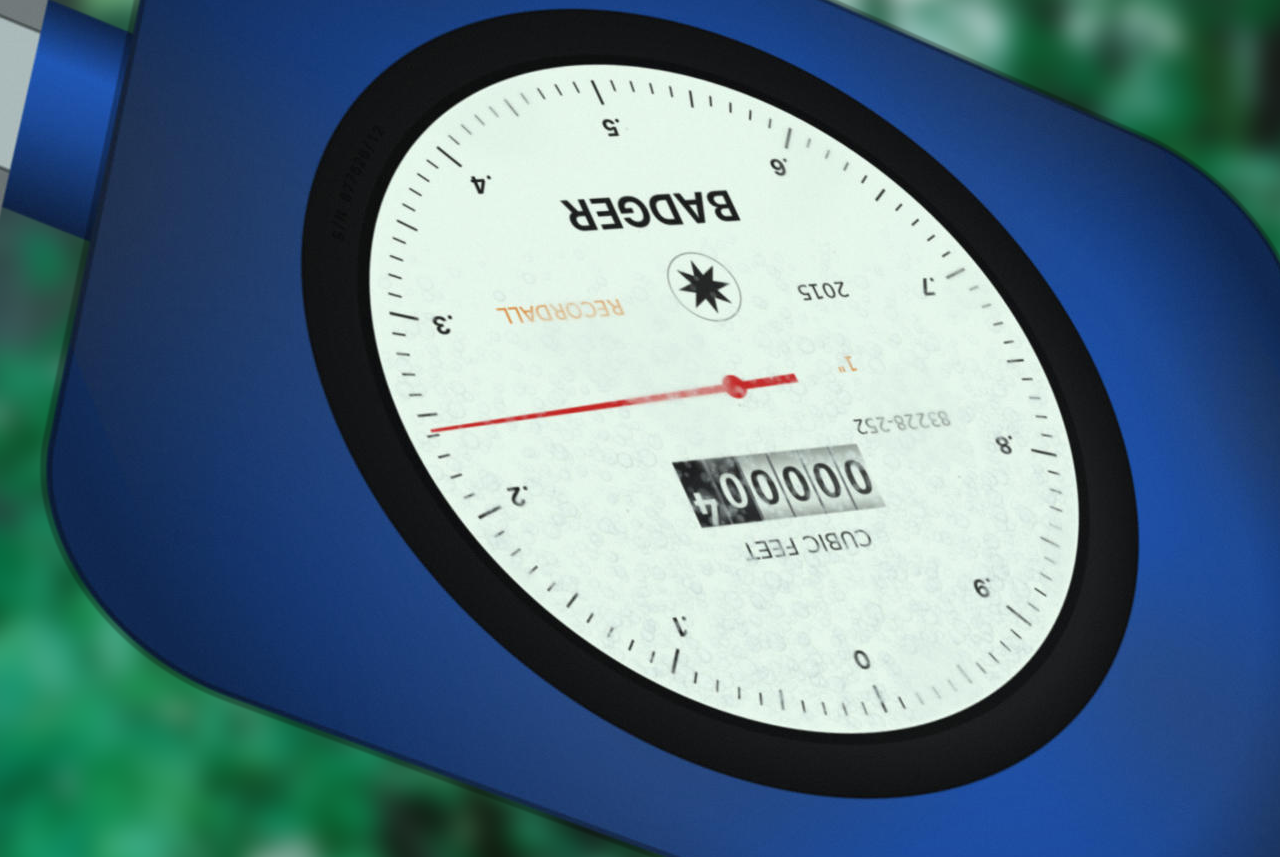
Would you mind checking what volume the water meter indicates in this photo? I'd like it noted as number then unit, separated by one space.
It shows 4.24 ft³
